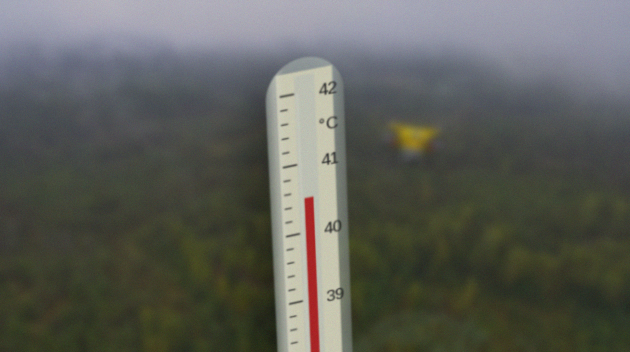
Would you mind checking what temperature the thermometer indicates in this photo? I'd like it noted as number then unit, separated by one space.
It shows 40.5 °C
